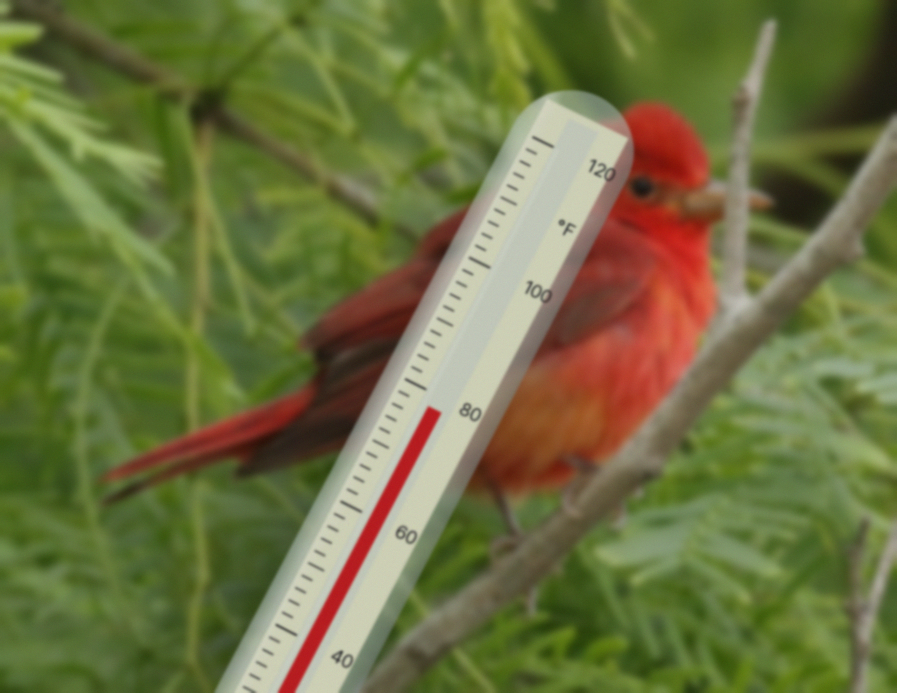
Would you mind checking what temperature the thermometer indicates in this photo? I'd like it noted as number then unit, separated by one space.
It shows 78 °F
